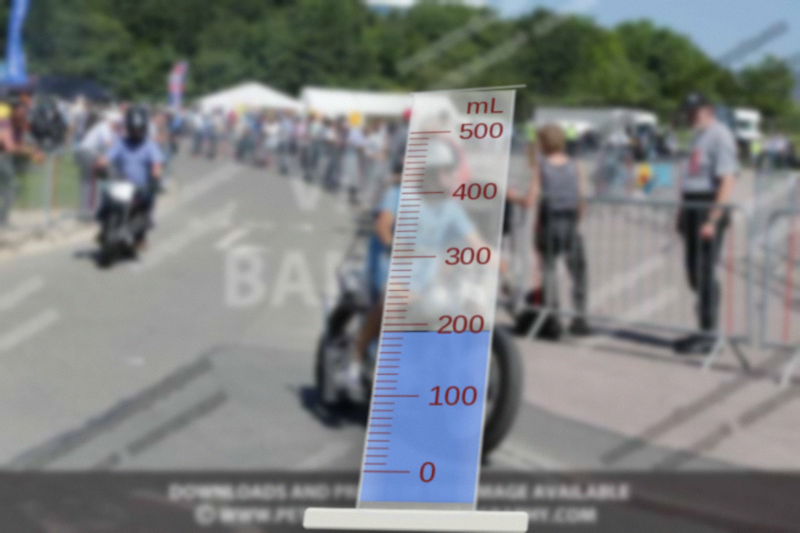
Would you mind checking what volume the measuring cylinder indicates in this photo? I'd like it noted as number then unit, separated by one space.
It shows 190 mL
